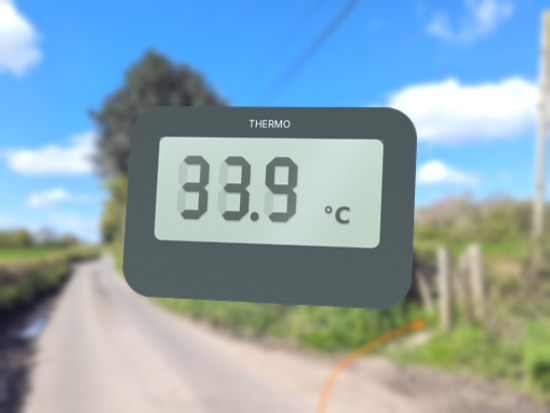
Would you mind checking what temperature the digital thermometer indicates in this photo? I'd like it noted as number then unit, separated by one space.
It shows 33.9 °C
